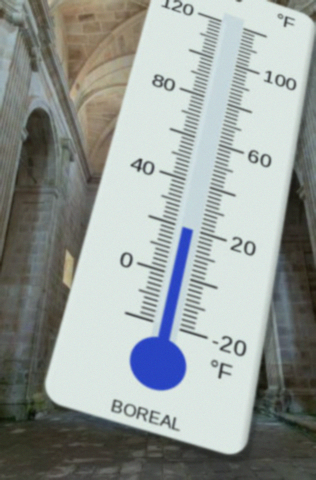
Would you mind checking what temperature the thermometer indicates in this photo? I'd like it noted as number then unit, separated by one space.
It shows 20 °F
